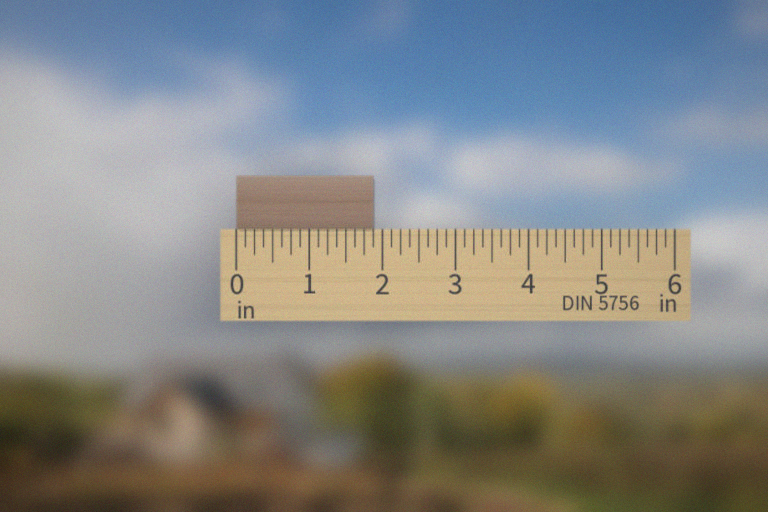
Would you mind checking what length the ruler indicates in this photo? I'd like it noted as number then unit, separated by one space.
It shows 1.875 in
